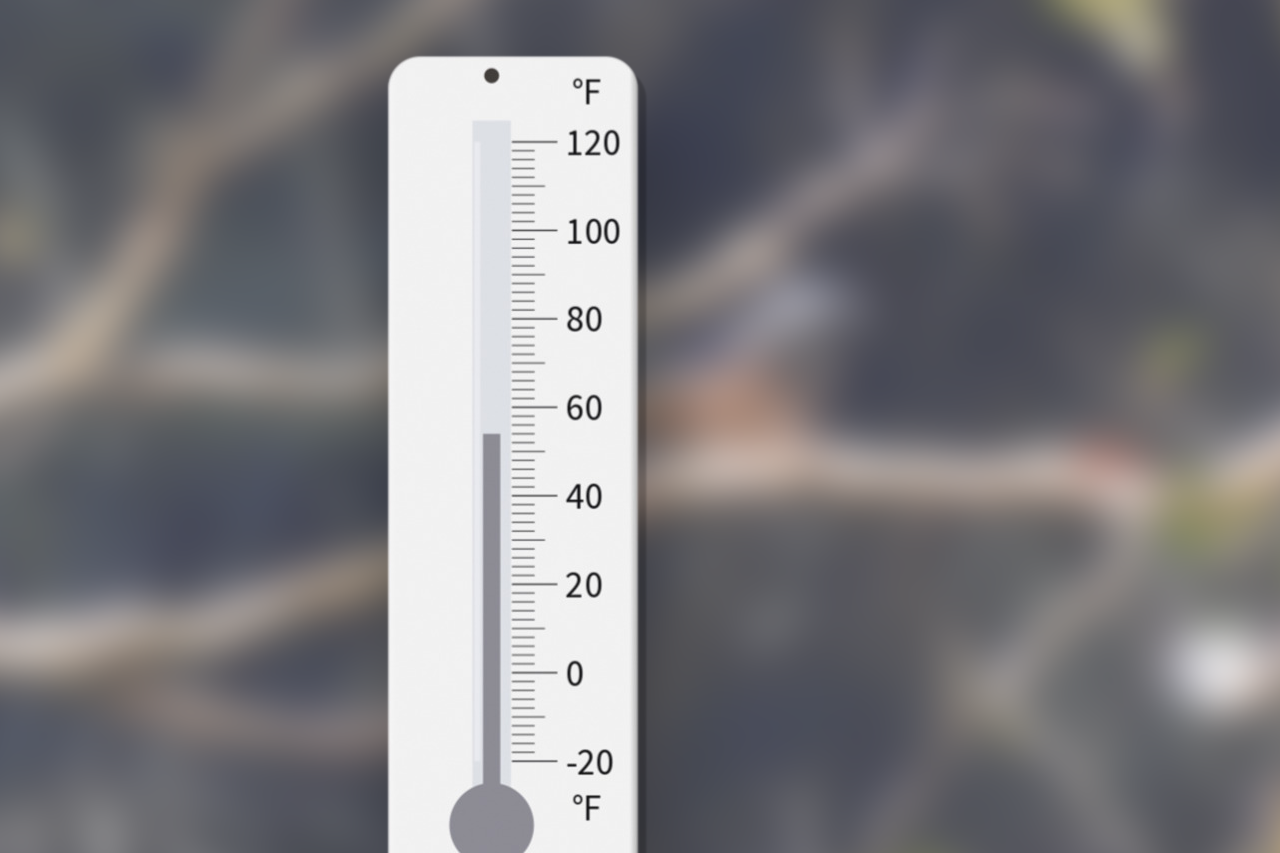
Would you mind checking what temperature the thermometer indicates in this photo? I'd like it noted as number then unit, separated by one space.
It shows 54 °F
